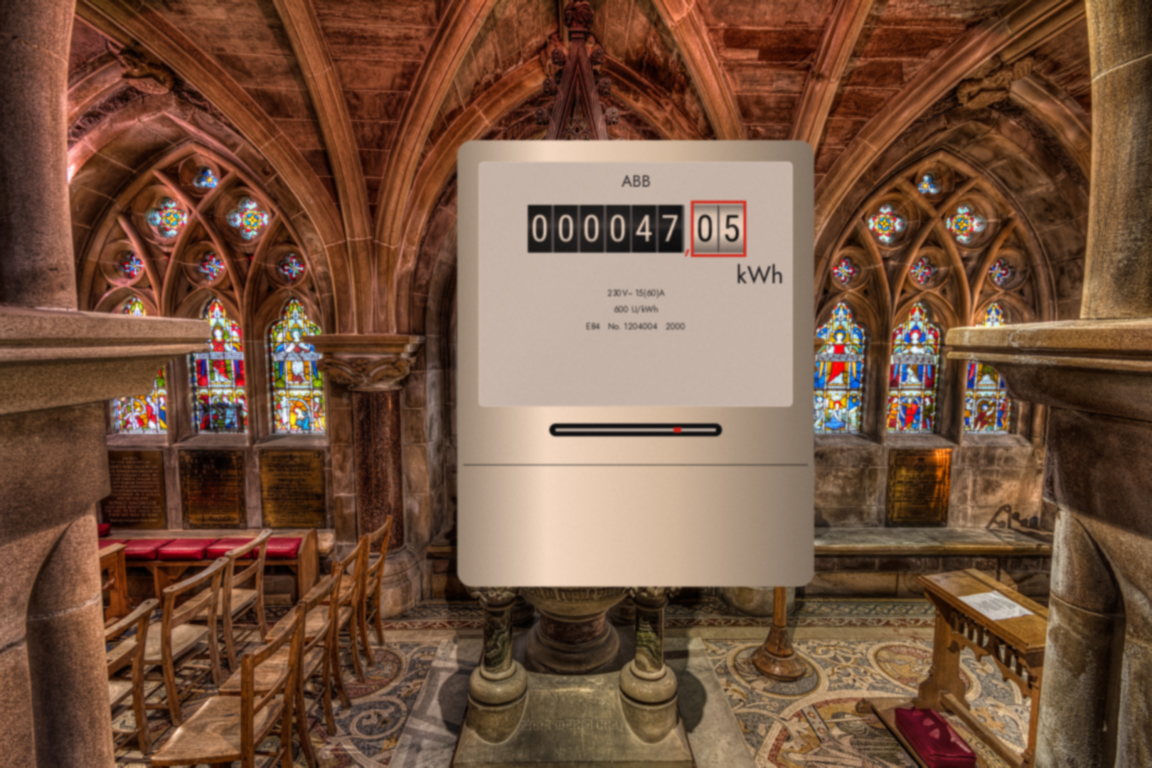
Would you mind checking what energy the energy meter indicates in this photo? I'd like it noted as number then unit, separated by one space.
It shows 47.05 kWh
